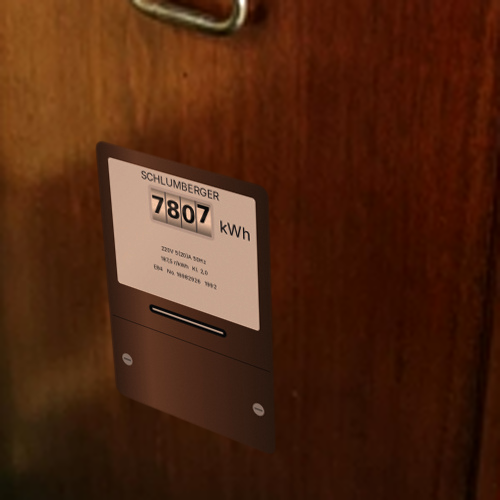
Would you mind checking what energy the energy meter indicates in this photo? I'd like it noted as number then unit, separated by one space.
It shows 7807 kWh
